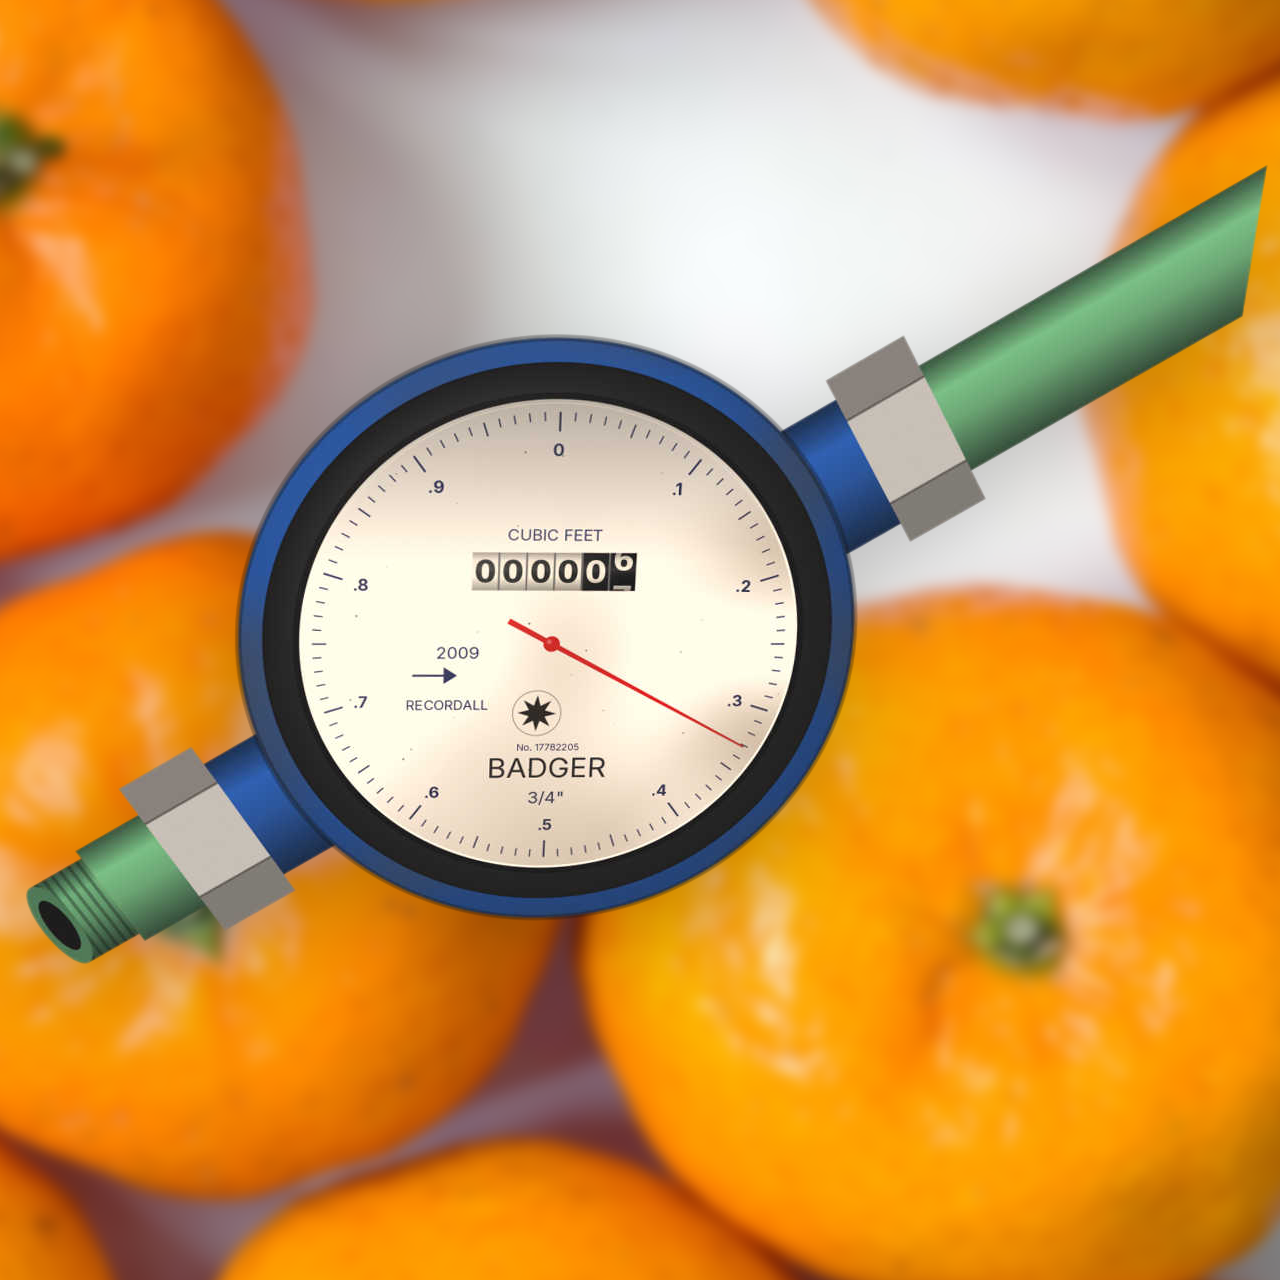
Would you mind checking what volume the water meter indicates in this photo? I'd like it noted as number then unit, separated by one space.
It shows 6.33 ft³
